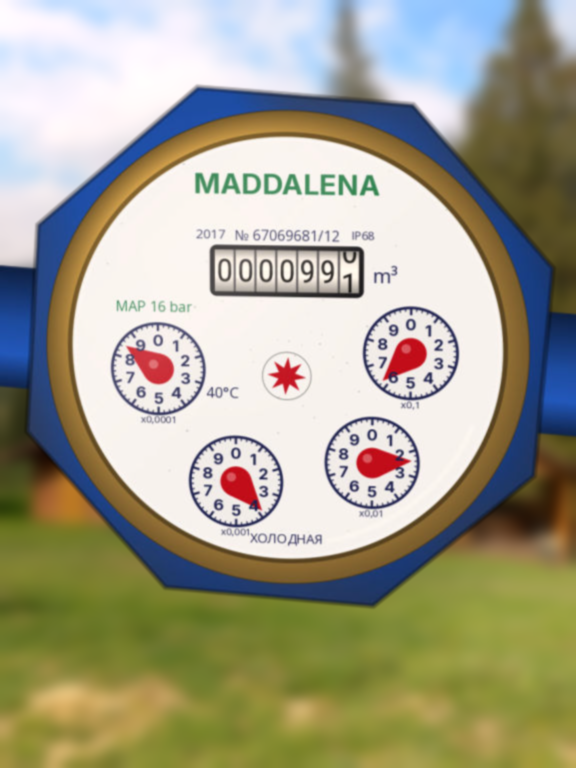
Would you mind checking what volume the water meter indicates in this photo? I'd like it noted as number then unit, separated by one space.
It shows 990.6238 m³
